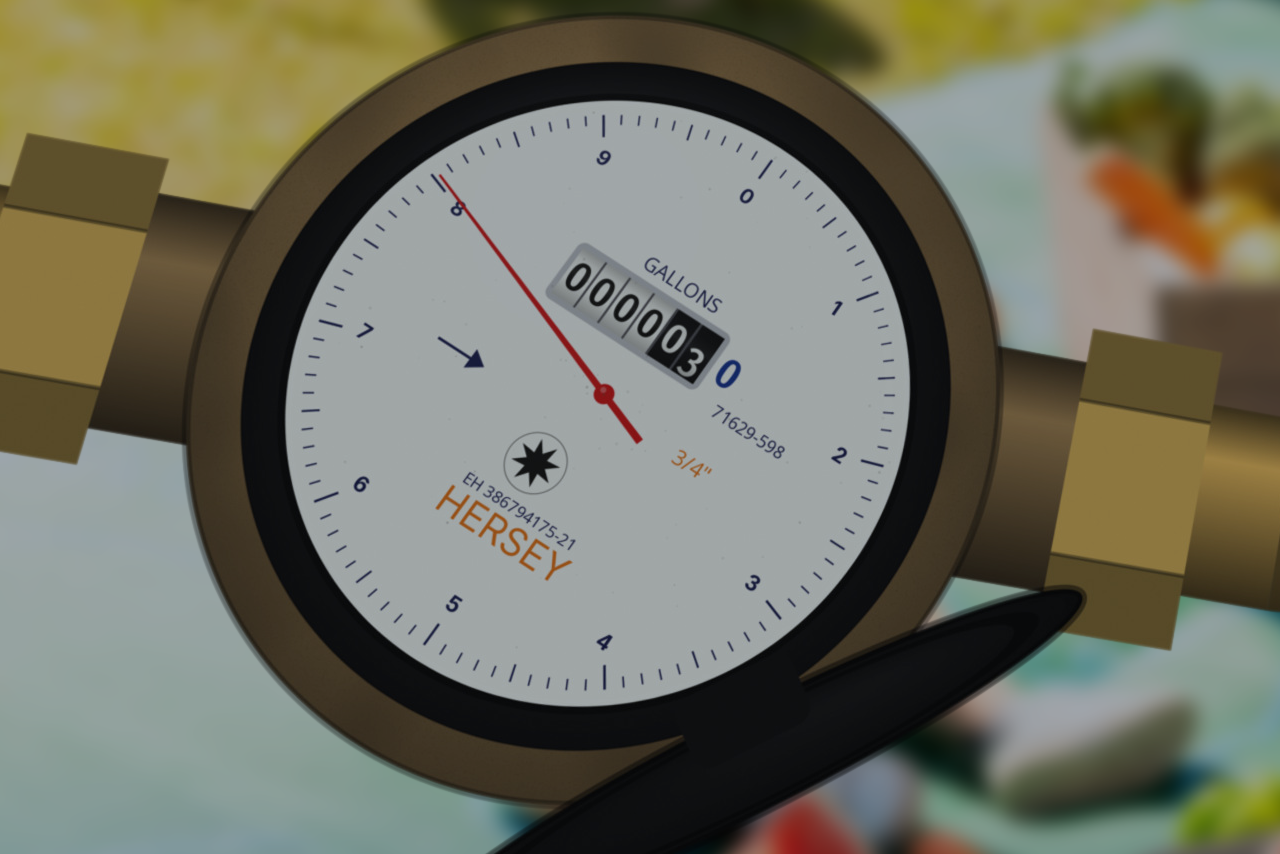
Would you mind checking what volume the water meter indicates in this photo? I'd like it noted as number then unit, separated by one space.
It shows 28.0 gal
